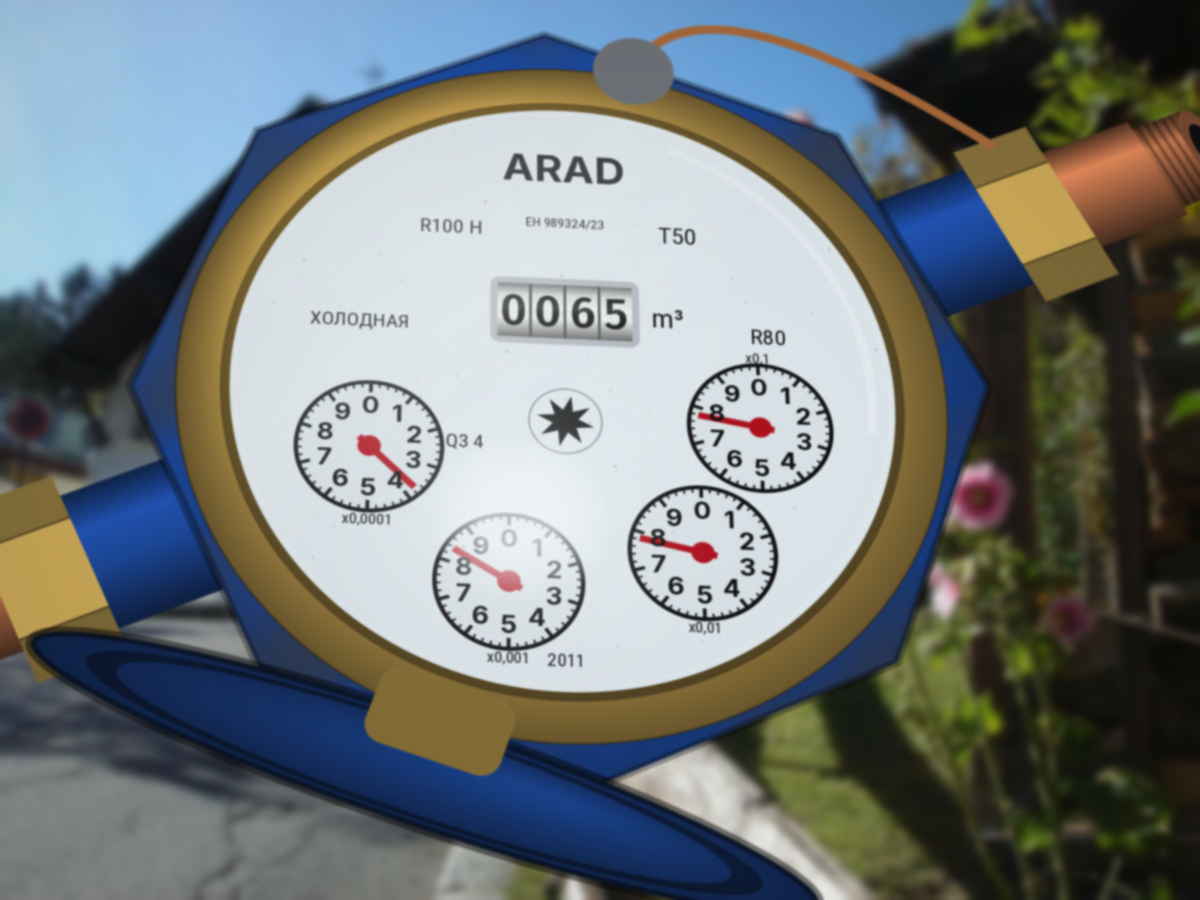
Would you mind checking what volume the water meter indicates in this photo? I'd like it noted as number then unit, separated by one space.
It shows 65.7783 m³
